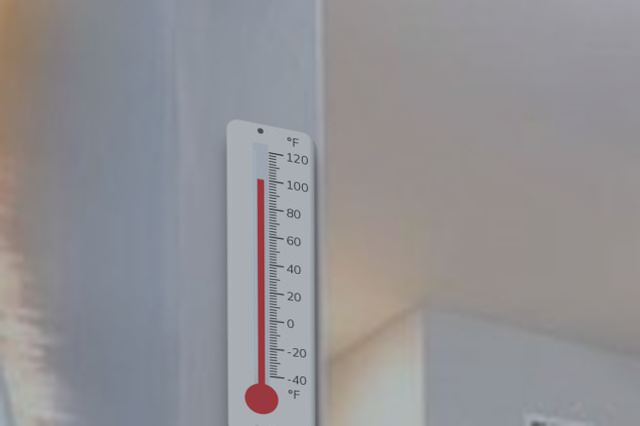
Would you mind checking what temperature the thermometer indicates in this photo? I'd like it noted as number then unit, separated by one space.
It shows 100 °F
